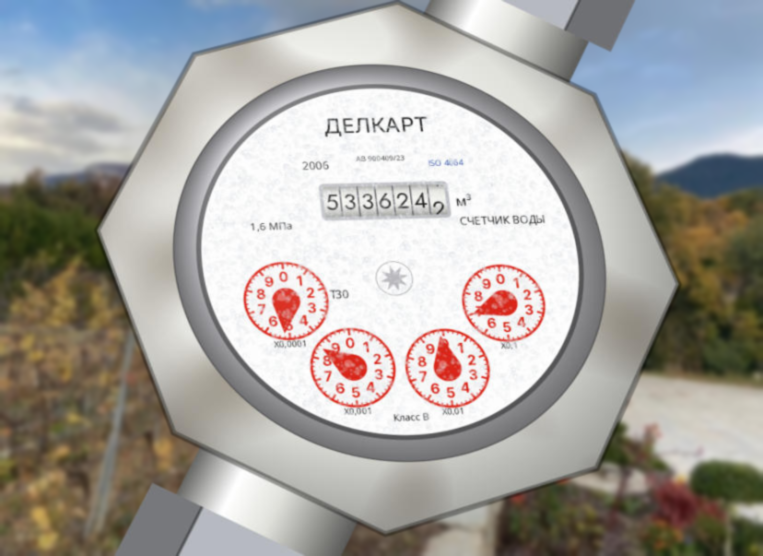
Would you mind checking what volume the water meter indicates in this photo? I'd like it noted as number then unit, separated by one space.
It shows 5336241.6985 m³
